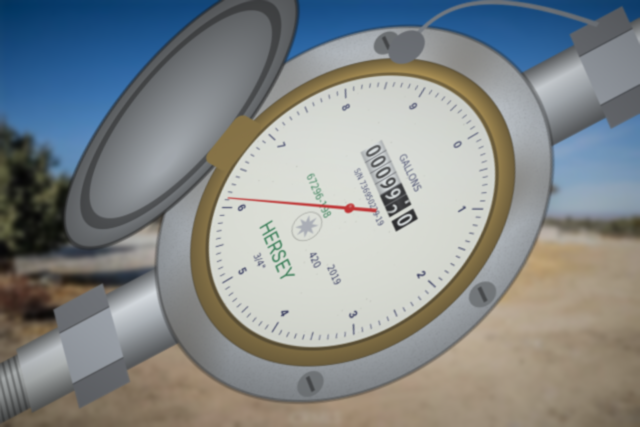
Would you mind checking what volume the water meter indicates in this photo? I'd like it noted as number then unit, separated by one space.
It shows 9916.1 gal
